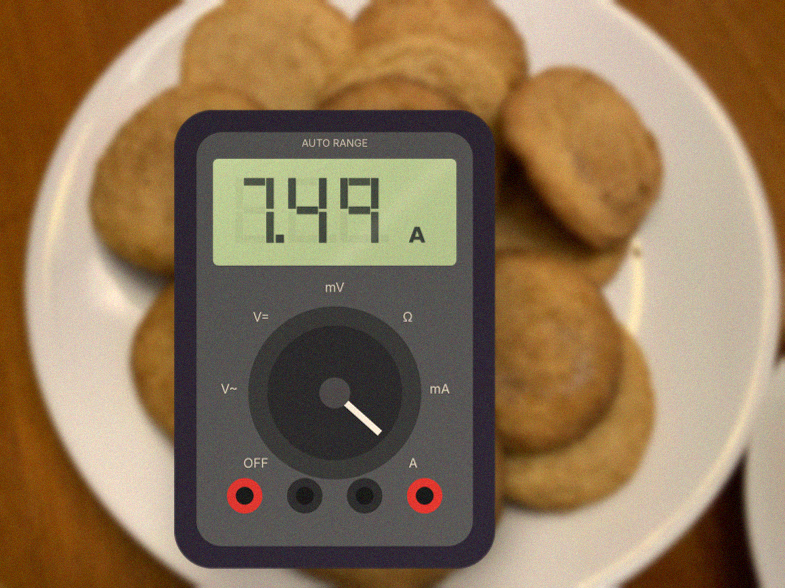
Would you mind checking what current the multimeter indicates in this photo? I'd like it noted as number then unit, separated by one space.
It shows 7.49 A
